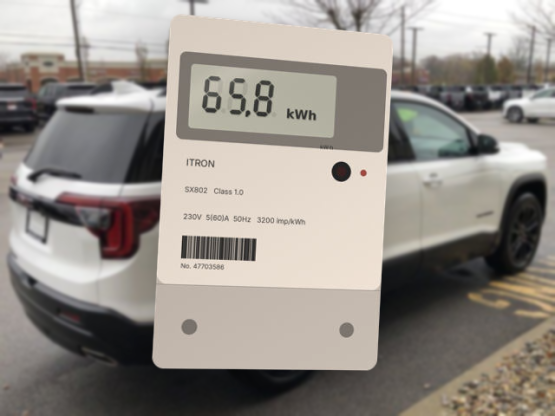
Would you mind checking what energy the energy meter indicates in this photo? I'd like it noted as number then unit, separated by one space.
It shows 65.8 kWh
